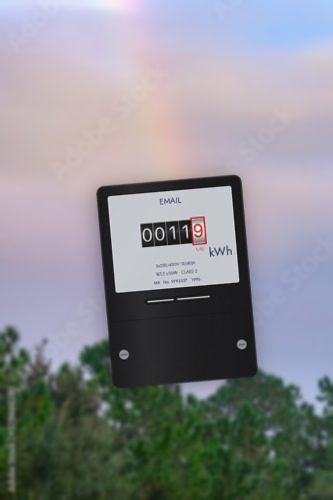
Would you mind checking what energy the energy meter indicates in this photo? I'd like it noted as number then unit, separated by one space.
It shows 11.9 kWh
